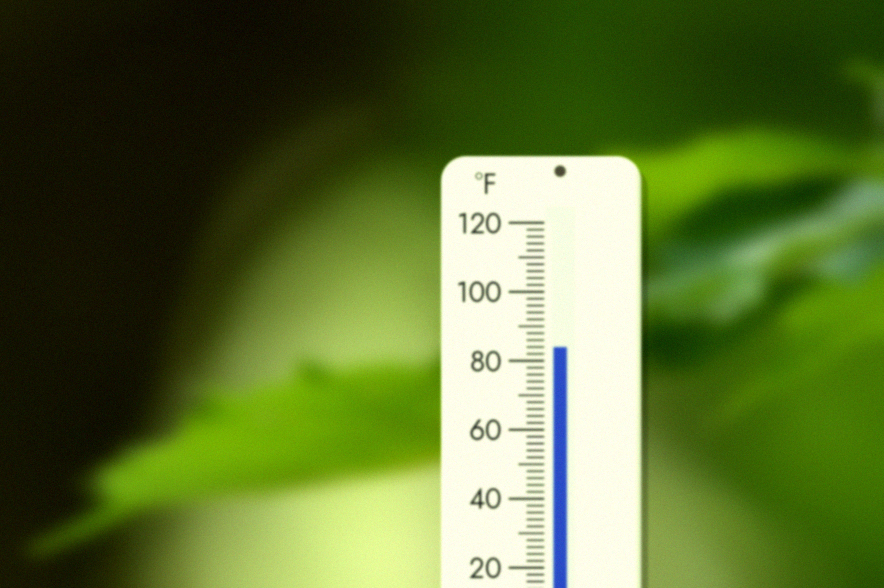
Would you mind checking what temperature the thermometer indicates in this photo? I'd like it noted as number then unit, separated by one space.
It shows 84 °F
